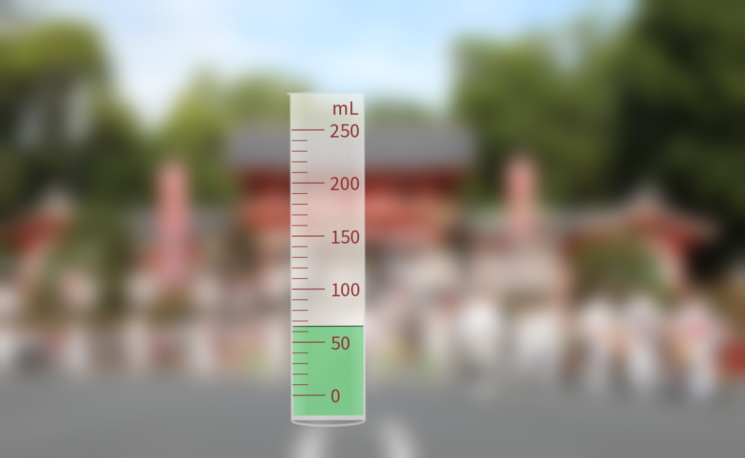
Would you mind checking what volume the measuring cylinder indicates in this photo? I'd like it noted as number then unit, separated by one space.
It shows 65 mL
